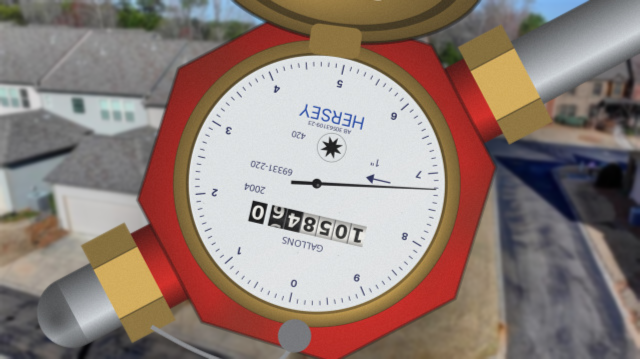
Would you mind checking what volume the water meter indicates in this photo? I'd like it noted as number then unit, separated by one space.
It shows 1058457.2 gal
